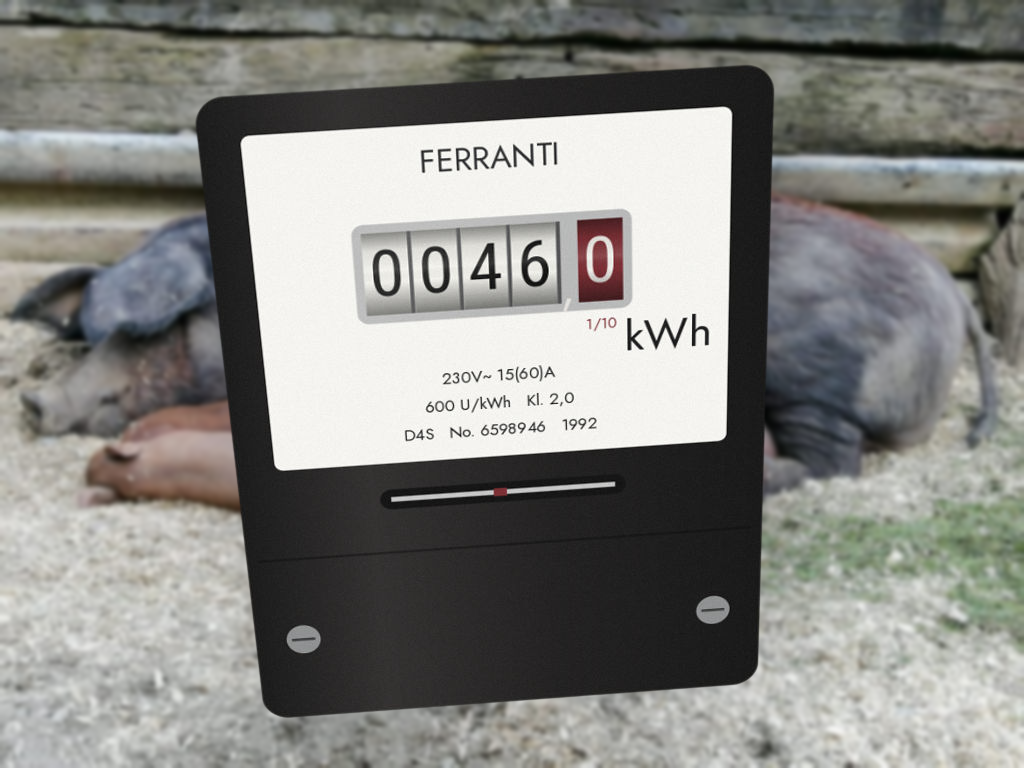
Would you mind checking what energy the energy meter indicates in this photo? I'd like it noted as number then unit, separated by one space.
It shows 46.0 kWh
